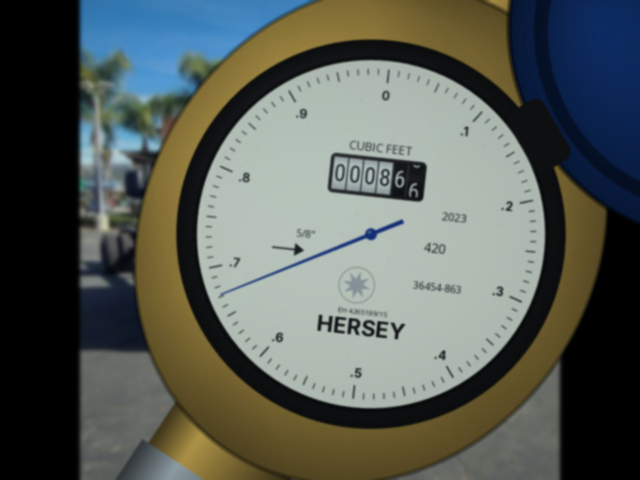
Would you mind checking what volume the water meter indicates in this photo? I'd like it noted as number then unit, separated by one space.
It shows 865.67 ft³
